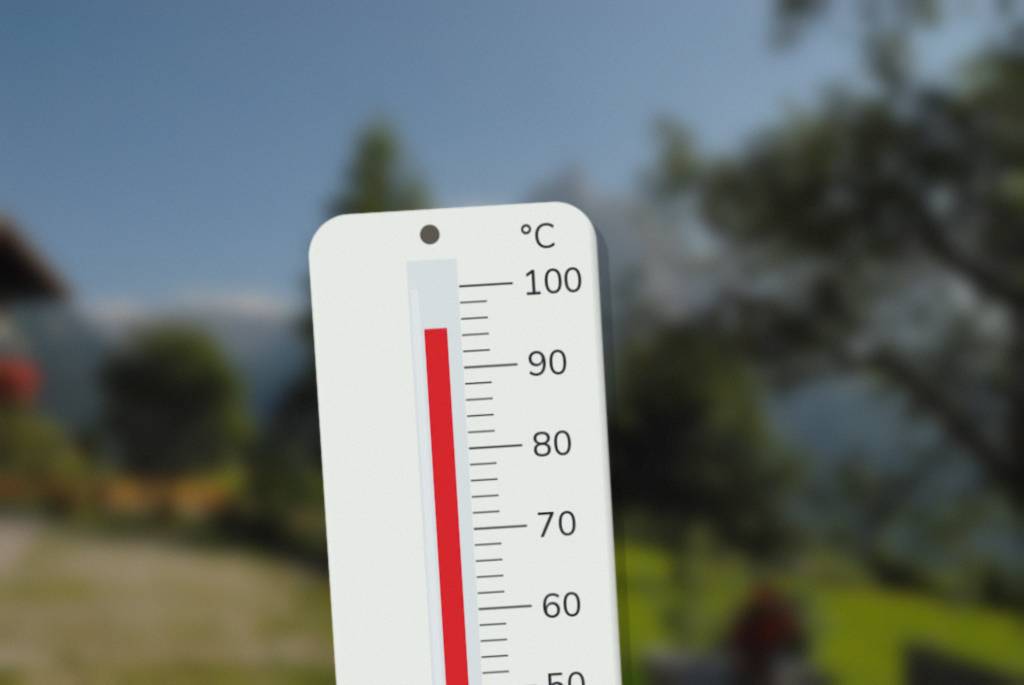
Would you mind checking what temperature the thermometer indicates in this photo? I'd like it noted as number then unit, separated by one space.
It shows 95 °C
